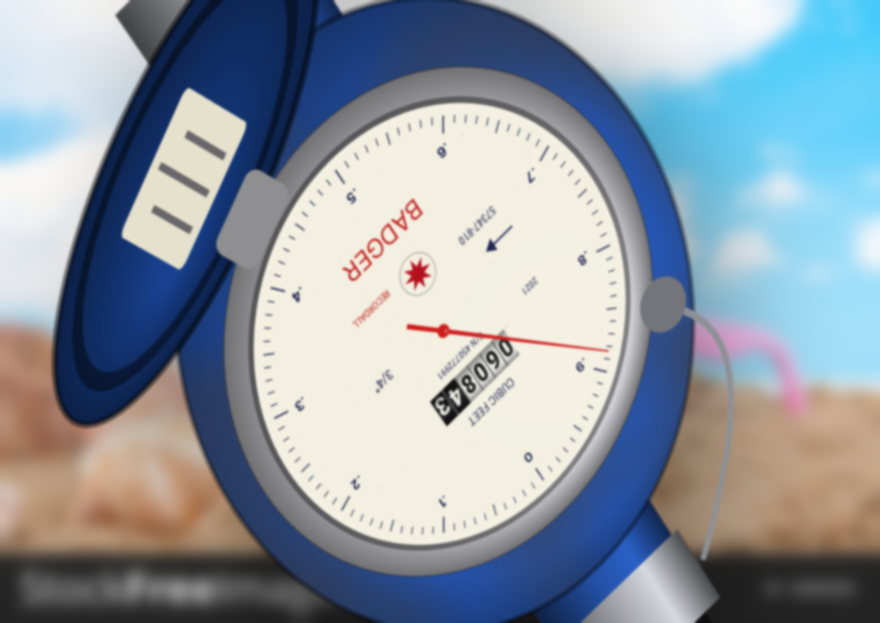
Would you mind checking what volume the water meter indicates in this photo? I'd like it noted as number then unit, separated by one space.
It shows 60842.88 ft³
